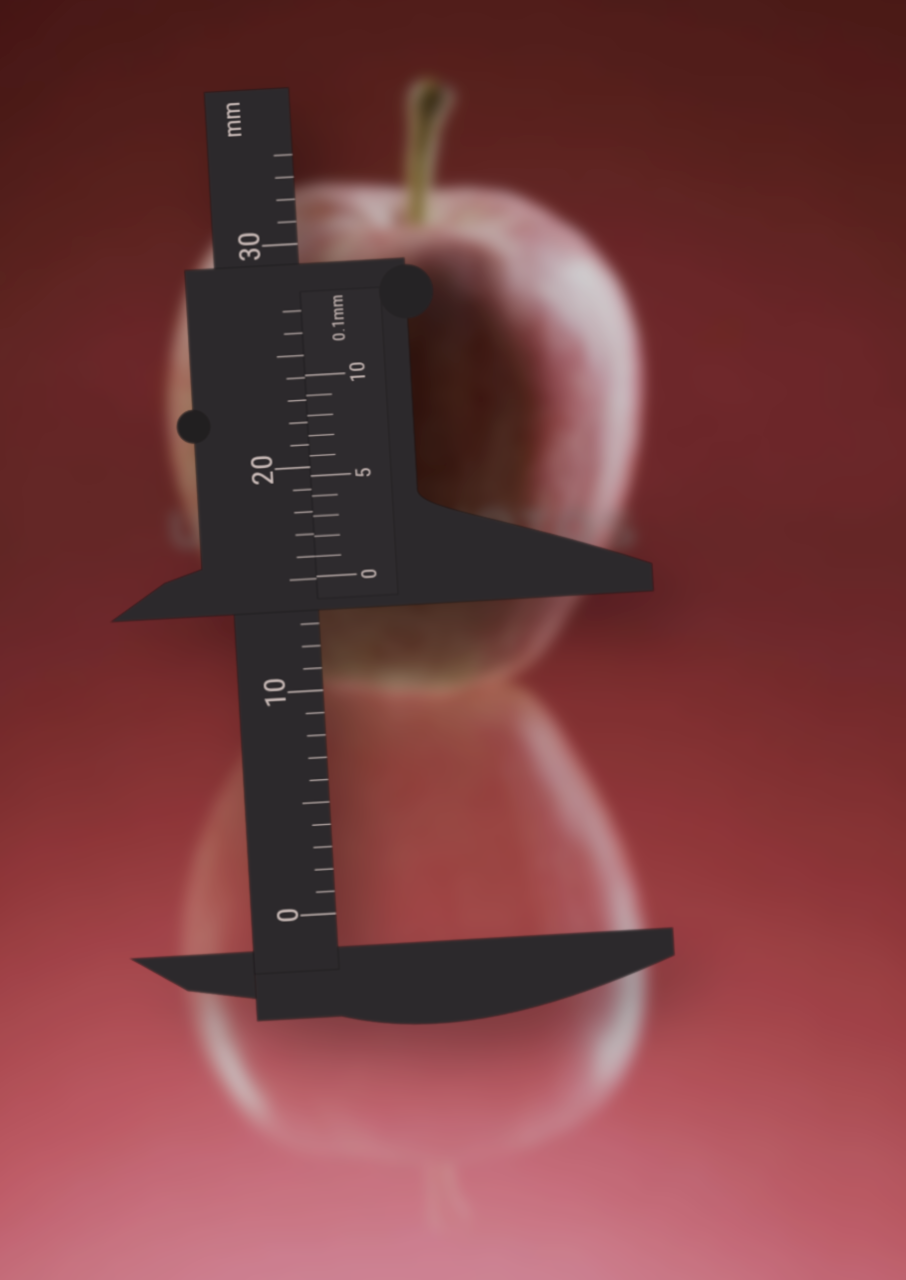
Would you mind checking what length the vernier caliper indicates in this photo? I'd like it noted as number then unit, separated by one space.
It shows 15.1 mm
